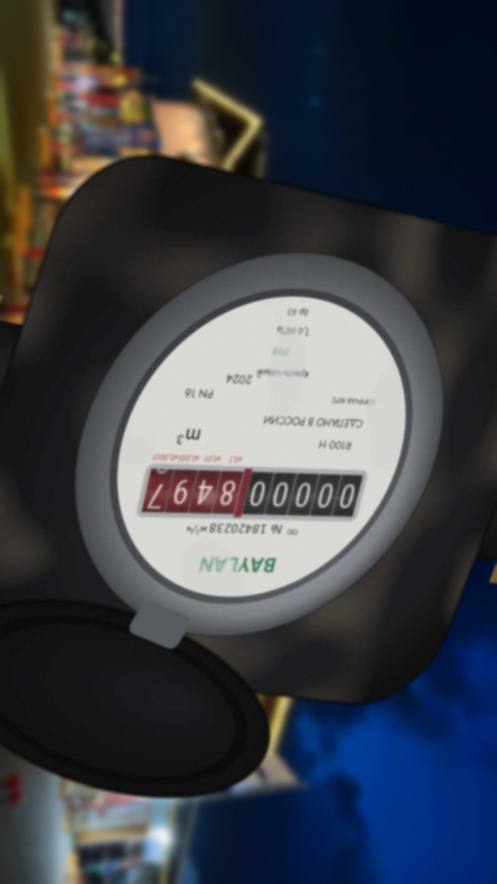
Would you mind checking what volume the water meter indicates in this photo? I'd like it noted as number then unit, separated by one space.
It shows 0.8497 m³
